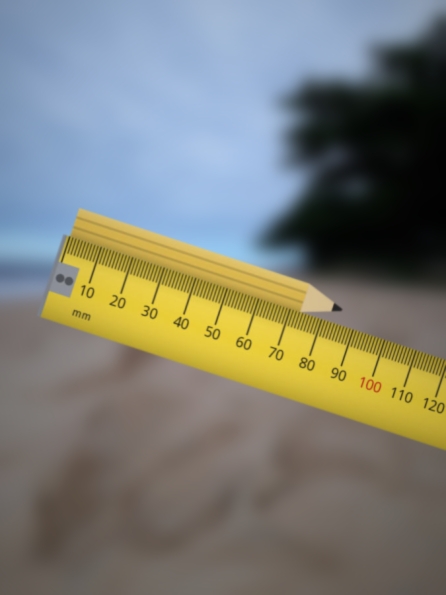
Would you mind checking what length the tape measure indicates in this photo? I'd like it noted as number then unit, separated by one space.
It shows 85 mm
